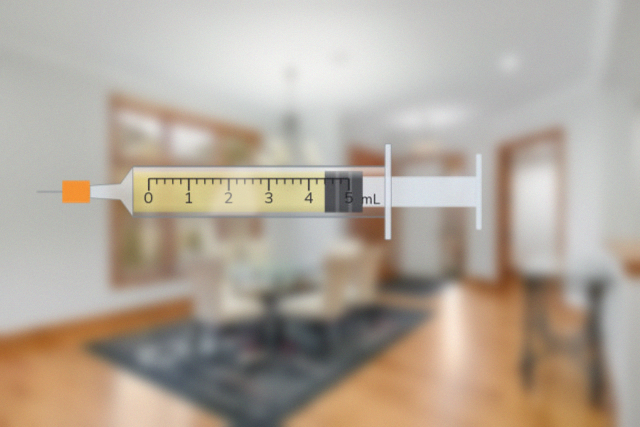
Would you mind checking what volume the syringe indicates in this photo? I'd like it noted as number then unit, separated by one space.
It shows 4.4 mL
